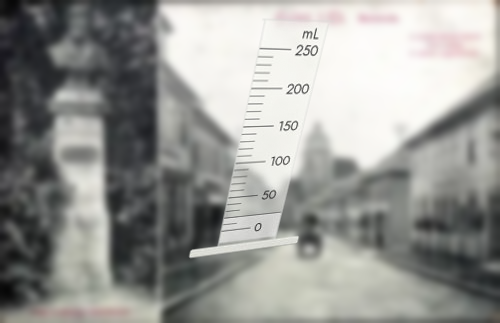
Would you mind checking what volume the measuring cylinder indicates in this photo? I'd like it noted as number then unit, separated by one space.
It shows 20 mL
